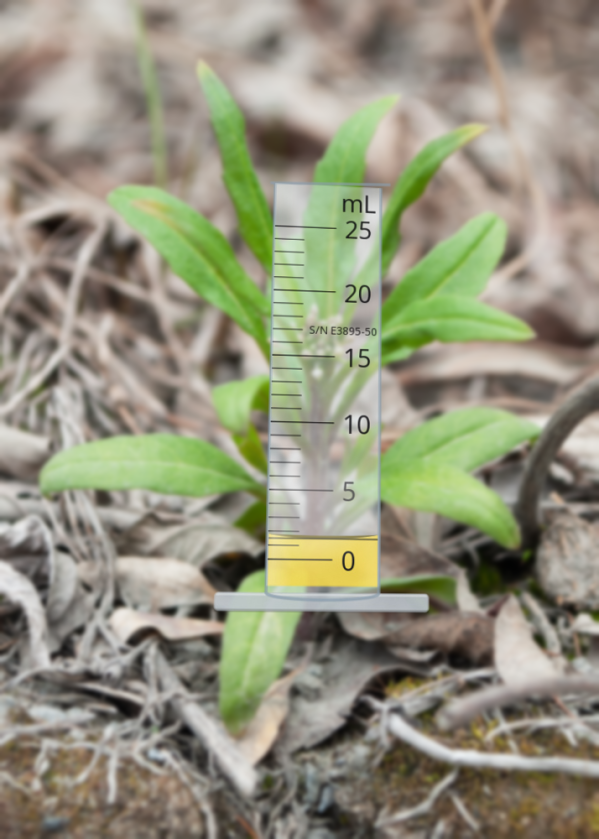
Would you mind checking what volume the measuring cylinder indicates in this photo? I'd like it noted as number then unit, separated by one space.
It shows 1.5 mL
